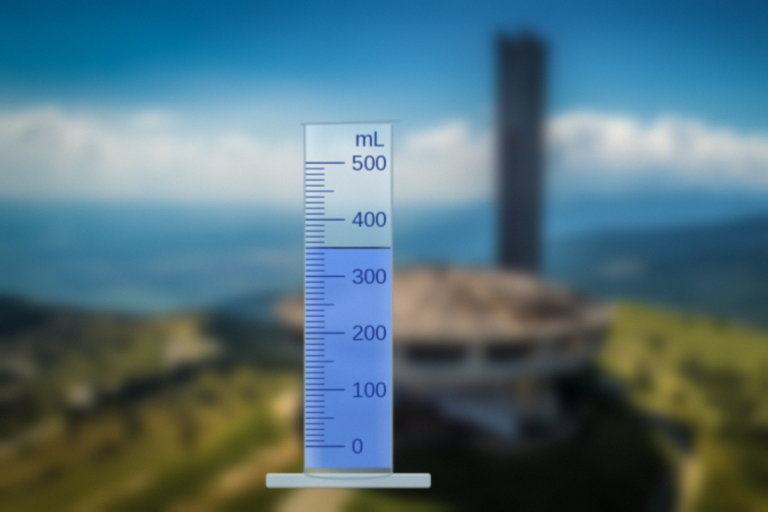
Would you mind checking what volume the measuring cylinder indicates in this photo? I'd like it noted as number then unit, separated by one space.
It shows 350 mL
